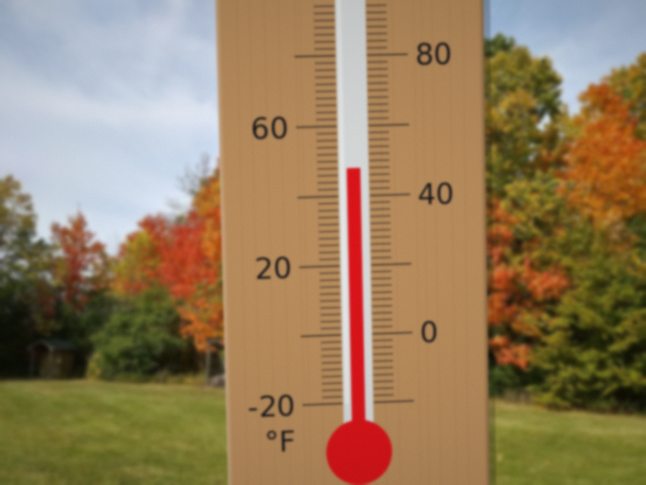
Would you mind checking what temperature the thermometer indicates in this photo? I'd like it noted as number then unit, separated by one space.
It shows 48 °F
